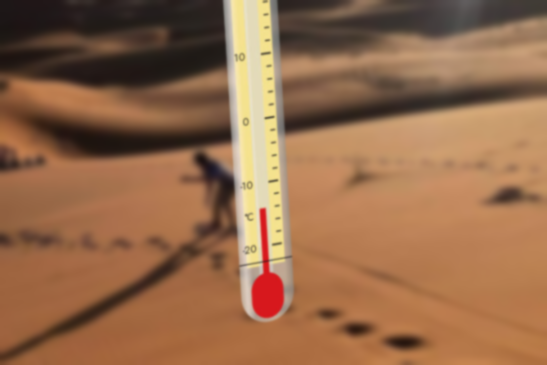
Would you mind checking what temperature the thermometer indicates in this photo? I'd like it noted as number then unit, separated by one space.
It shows -14 °C
